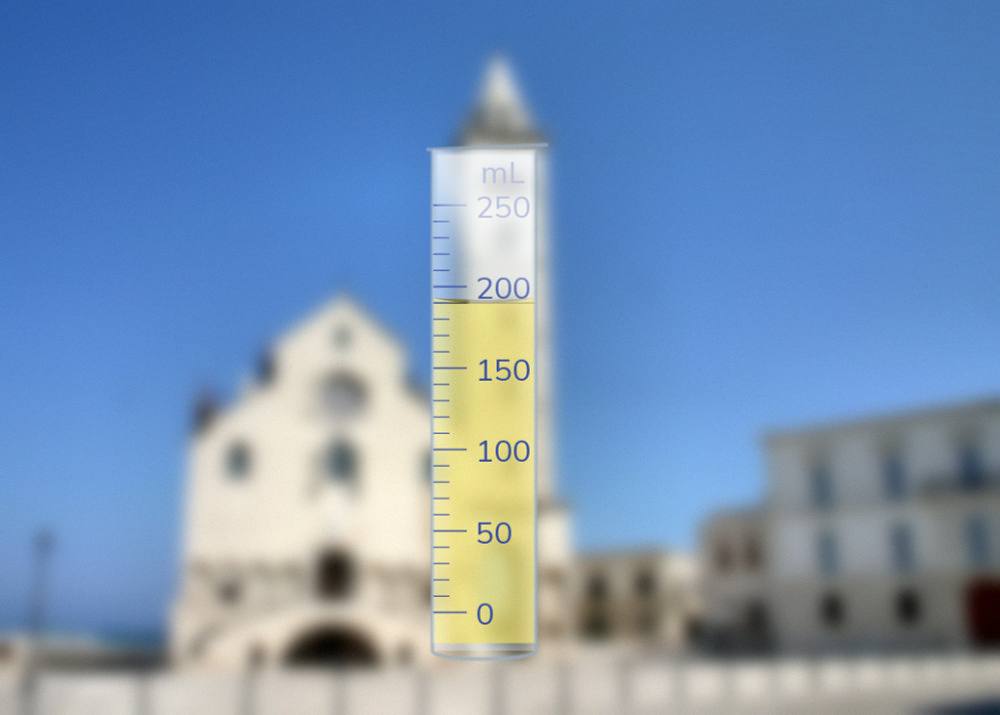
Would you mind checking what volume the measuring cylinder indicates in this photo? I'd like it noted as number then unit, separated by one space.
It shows 190 mL
